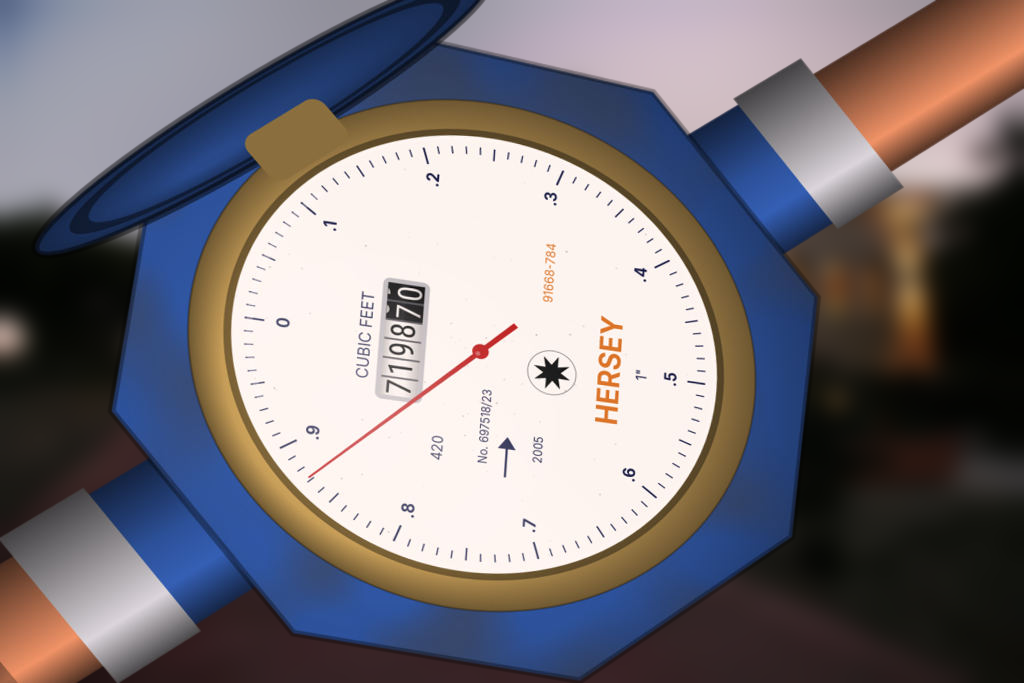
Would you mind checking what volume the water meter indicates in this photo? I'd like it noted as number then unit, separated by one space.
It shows 719869.87 ft³
